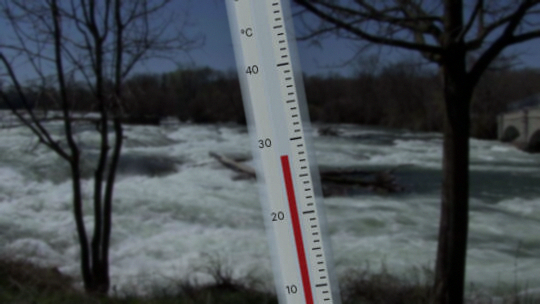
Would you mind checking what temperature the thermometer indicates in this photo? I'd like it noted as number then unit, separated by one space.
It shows 28 °C
